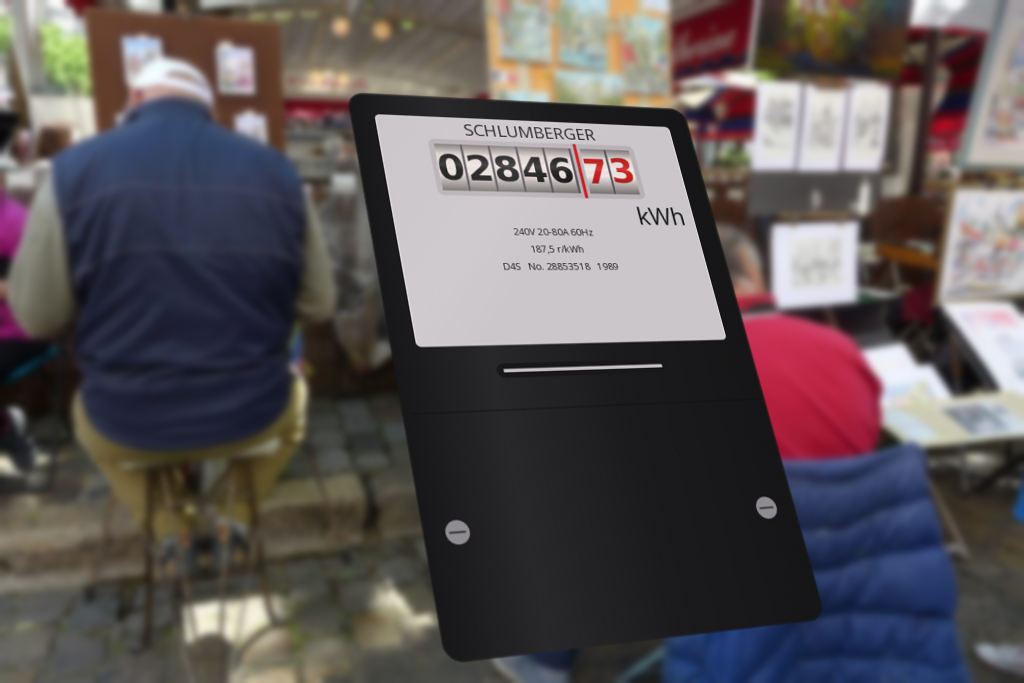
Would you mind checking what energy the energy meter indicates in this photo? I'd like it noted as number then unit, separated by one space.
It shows 2846.73 kWh
